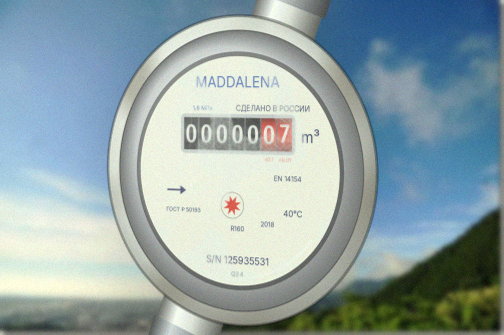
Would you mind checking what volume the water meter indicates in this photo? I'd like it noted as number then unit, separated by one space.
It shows 0.07 m³
